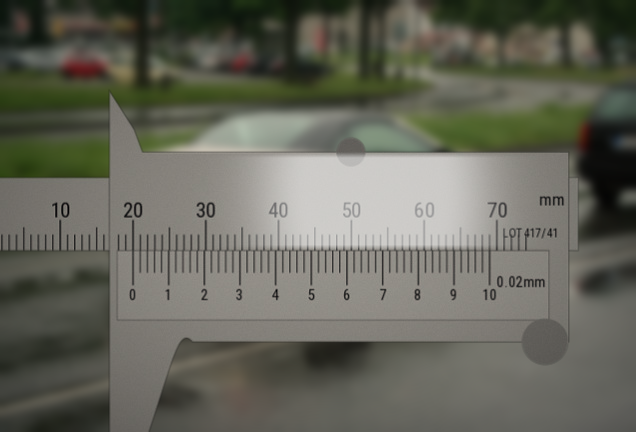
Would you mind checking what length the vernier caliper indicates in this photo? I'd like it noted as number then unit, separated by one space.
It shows 20.0 mm
